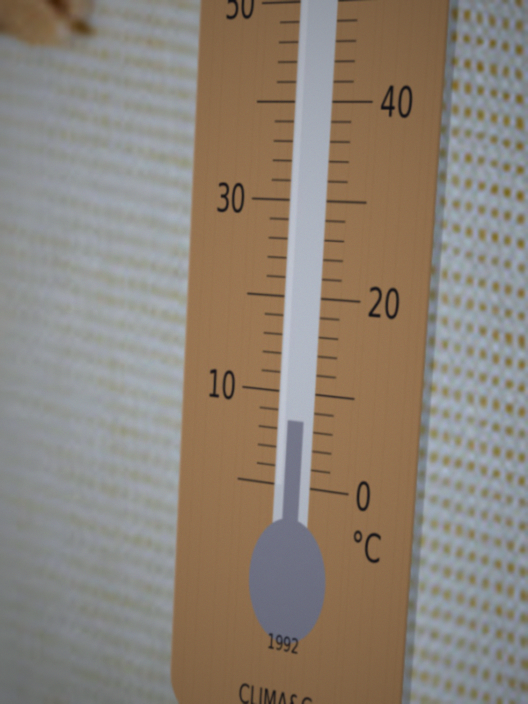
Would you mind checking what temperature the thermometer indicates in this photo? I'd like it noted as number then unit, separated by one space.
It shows 7 °C
